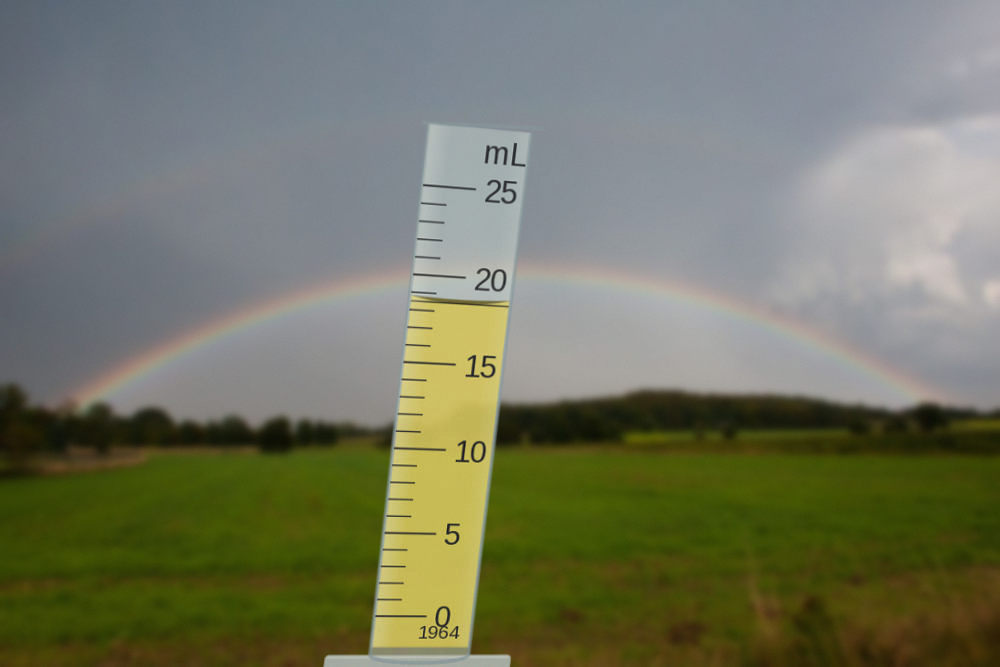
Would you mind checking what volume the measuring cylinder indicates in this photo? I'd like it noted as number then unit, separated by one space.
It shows 18.5 mL
